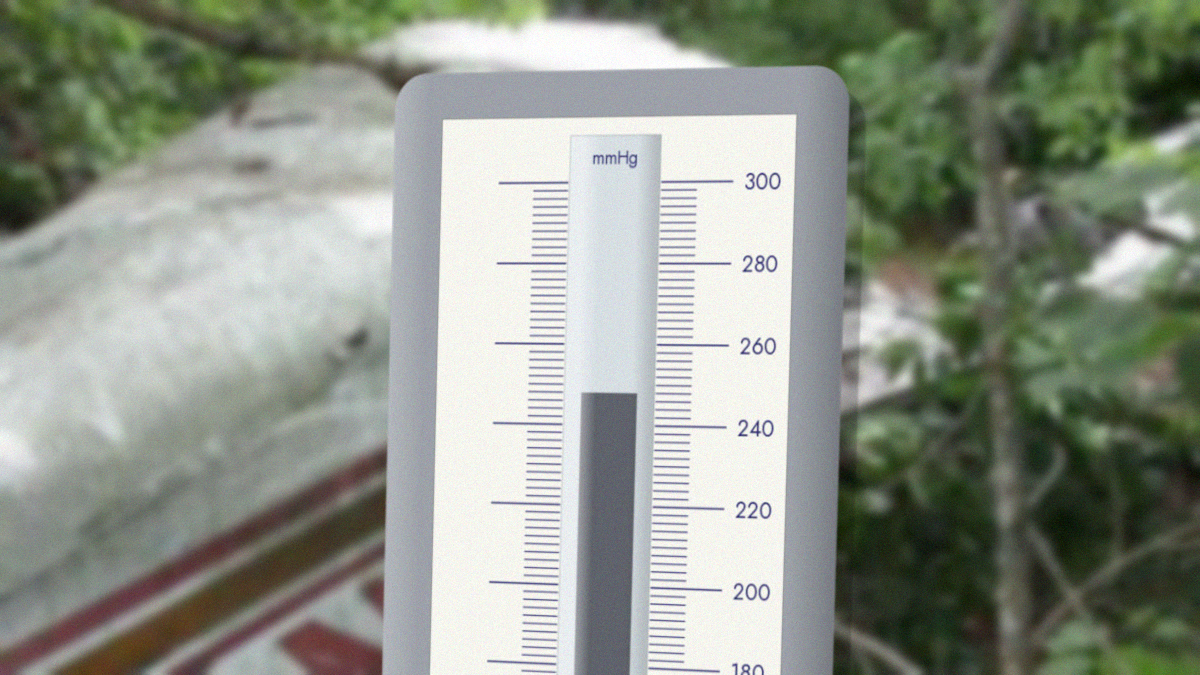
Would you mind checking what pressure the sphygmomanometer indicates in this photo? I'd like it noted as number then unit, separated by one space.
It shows 248 mmHg
